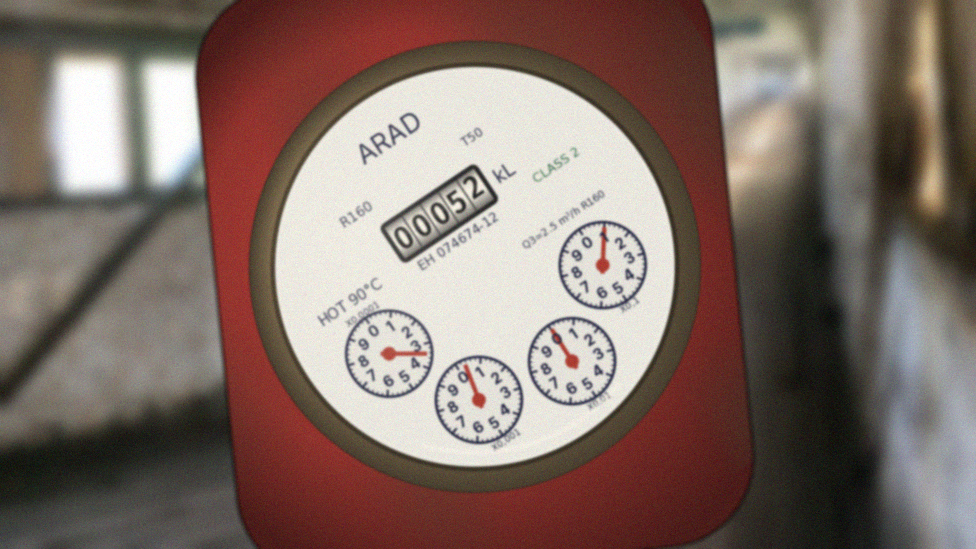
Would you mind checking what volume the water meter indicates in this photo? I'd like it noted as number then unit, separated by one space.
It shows 52.1003 kL
